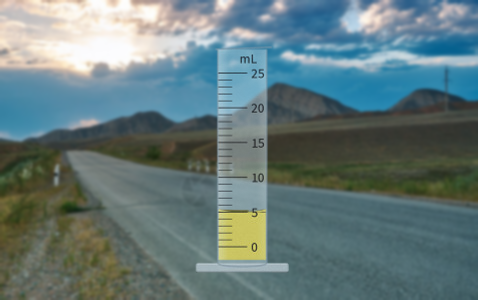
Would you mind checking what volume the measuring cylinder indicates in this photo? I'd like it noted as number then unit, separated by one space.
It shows 5 mL
